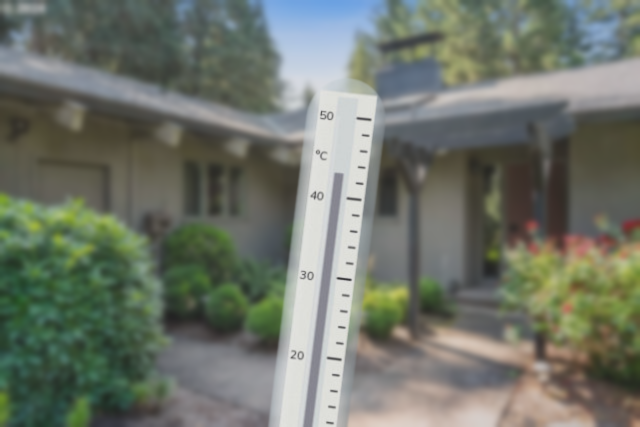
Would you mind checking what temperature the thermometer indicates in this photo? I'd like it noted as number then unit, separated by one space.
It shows 43 °C
